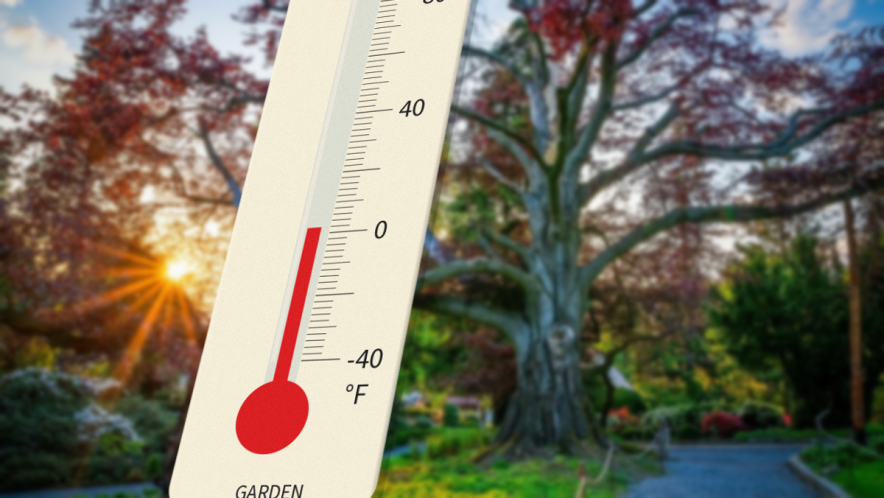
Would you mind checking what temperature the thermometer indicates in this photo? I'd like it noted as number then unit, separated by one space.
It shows 2 °F
